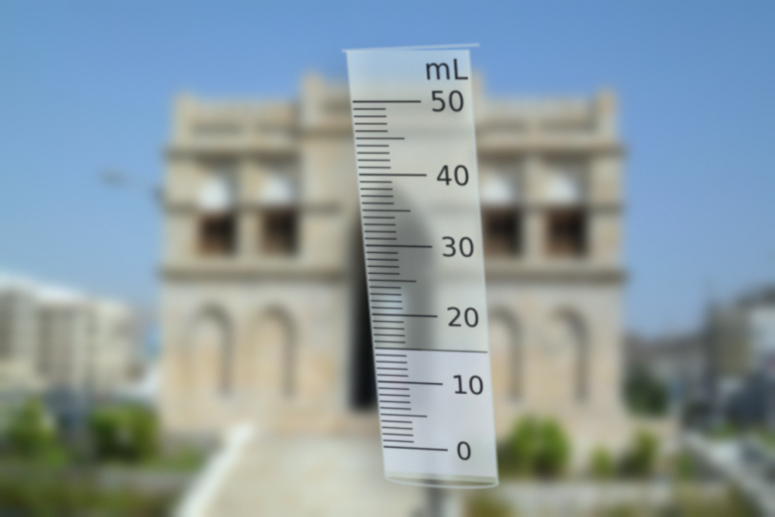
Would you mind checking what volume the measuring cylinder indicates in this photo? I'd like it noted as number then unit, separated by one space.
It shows 15 mL
